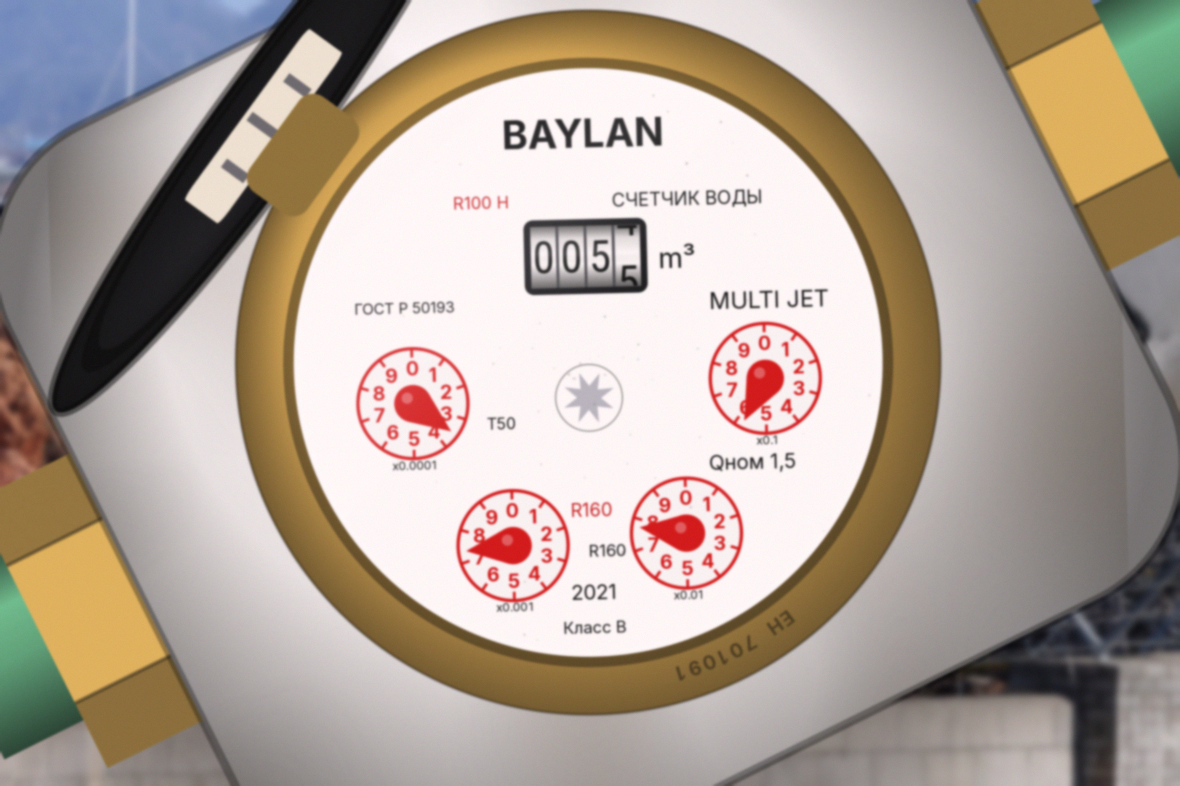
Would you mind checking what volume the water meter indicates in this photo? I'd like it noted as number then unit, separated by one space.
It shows 54.5773 m³
